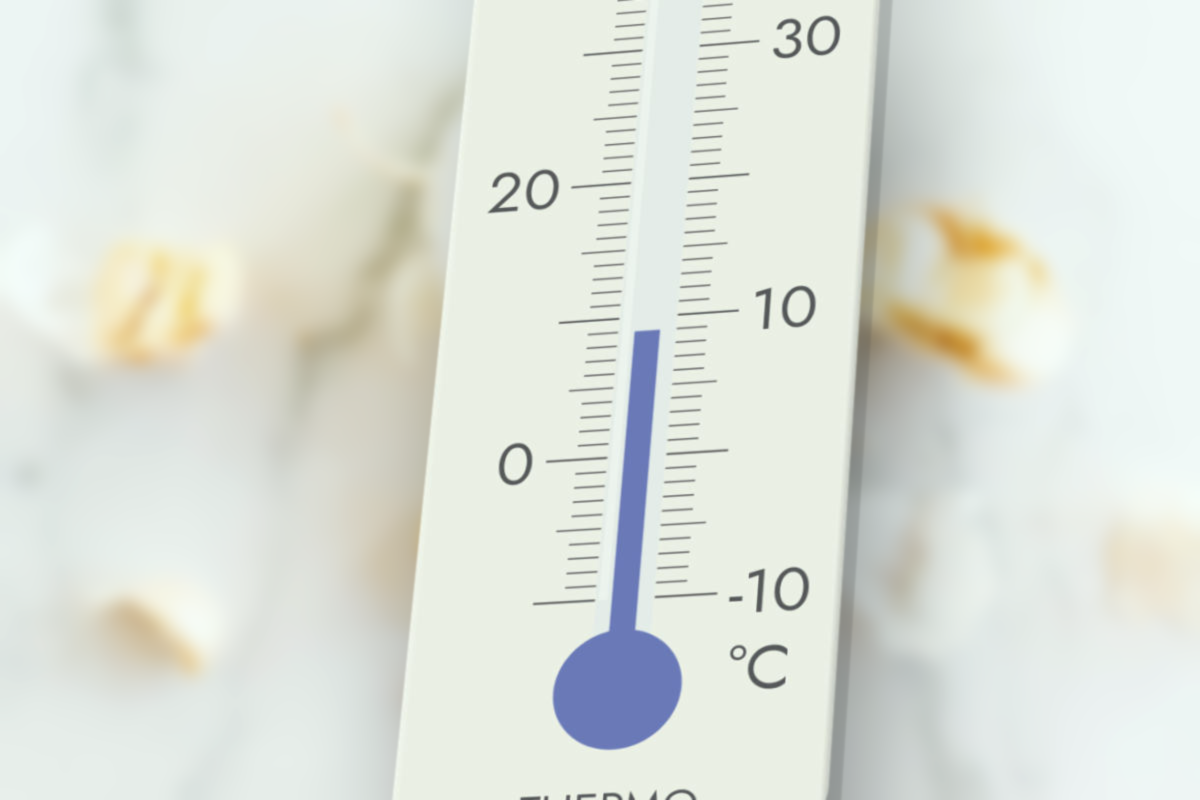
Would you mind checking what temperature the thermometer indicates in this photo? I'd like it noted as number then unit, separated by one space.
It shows 9 °C
